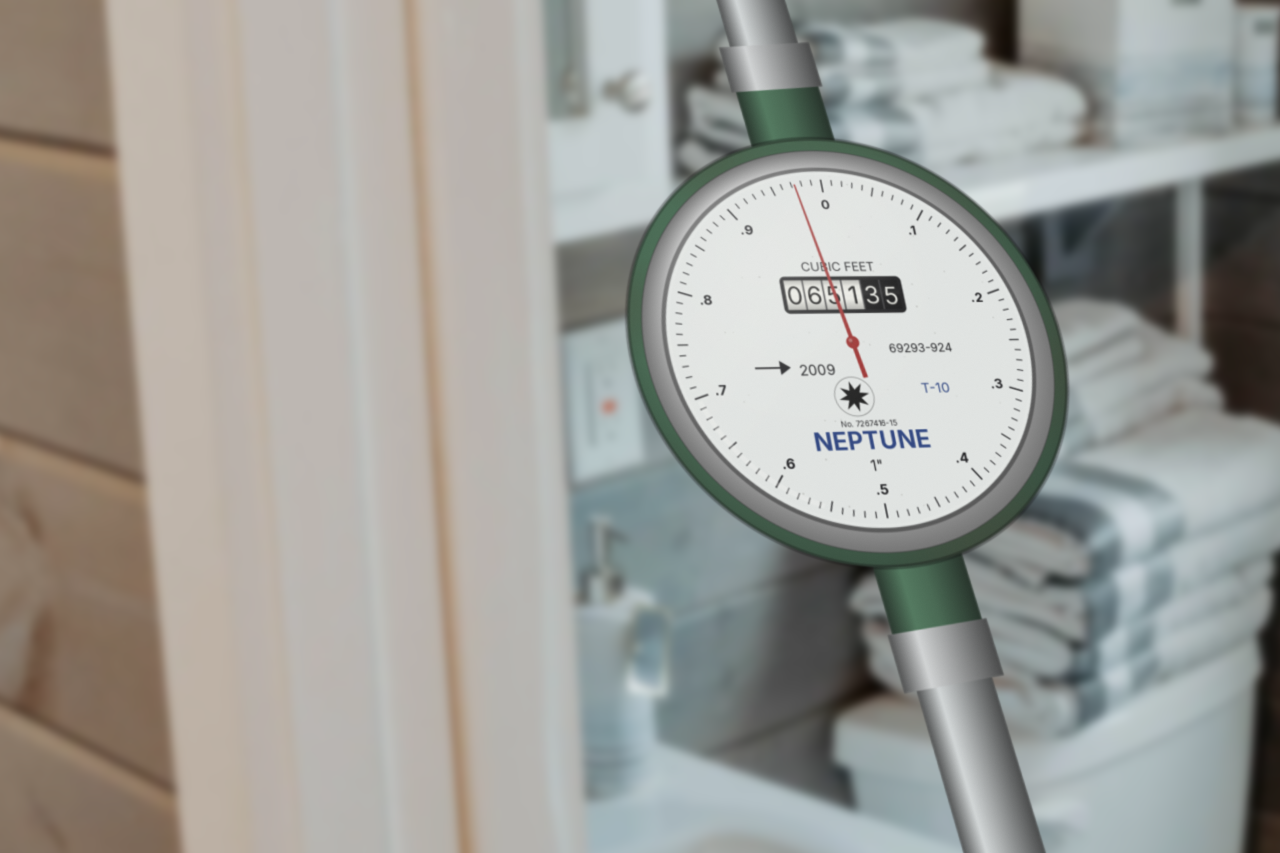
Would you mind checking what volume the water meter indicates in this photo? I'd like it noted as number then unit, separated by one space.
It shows 65134.97 ft³
